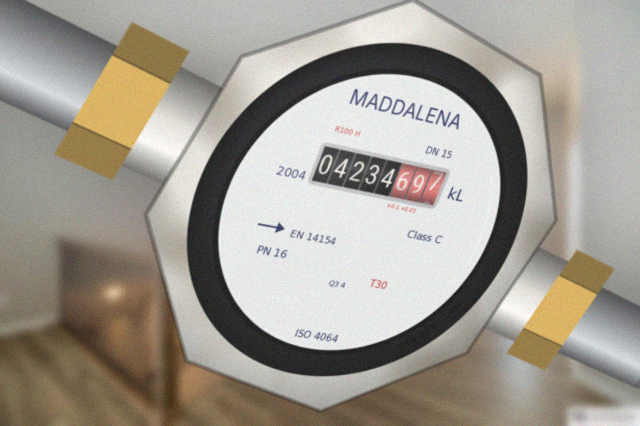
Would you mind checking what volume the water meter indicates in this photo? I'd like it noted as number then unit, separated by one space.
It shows 4234.697 kL
